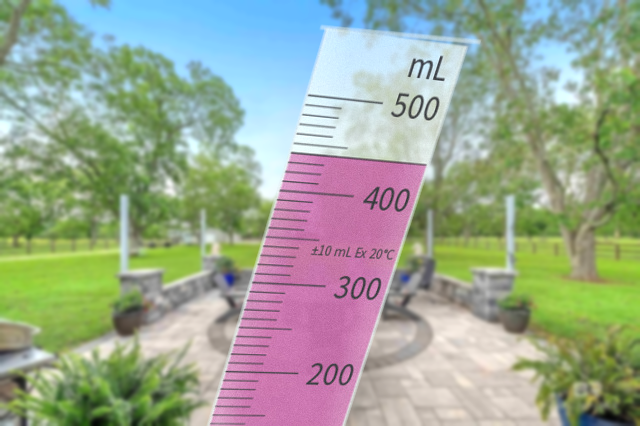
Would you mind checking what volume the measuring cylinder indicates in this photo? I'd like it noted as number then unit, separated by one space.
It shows 440 mL
